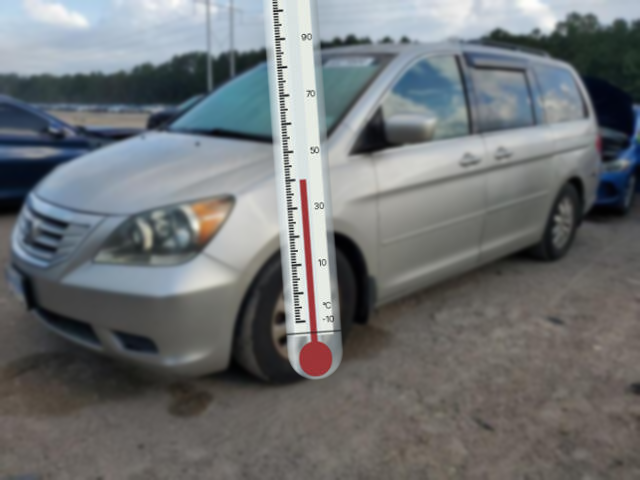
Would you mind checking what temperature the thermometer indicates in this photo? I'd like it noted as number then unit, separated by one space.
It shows 40 °C
